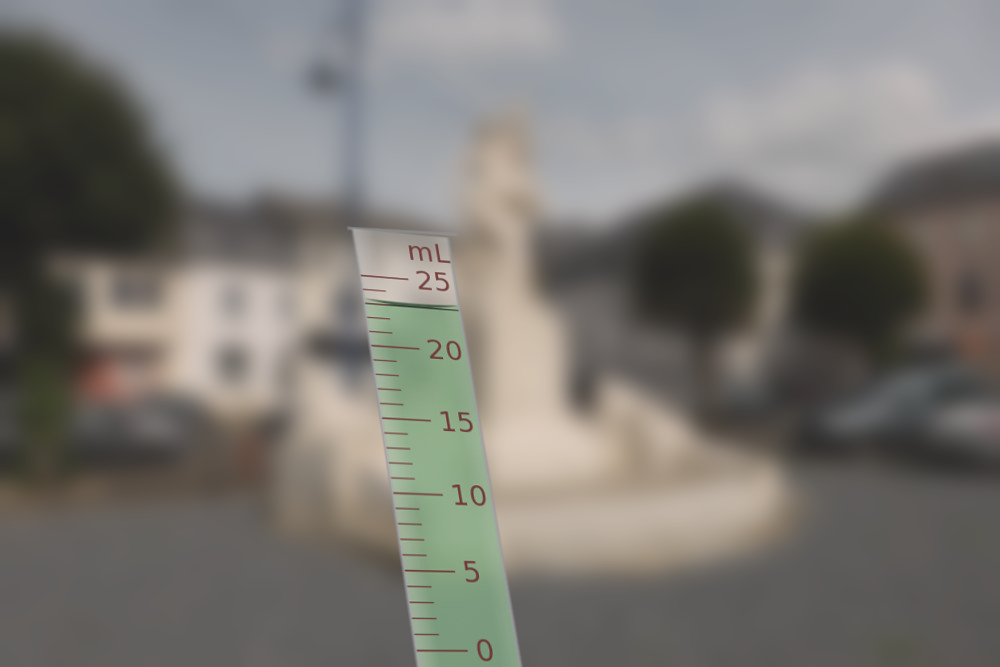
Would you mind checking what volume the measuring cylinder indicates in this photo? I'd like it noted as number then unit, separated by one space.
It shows 23 mL
